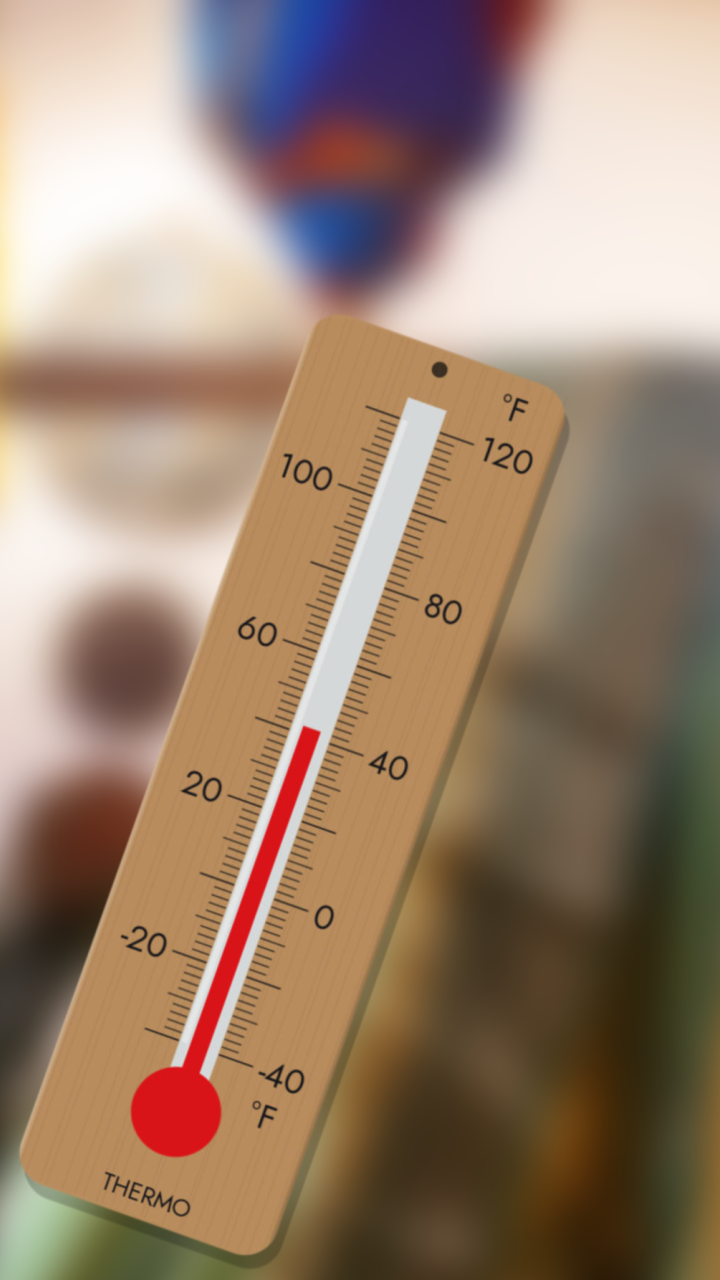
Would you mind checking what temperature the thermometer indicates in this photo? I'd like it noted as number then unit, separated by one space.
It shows 42 °F
